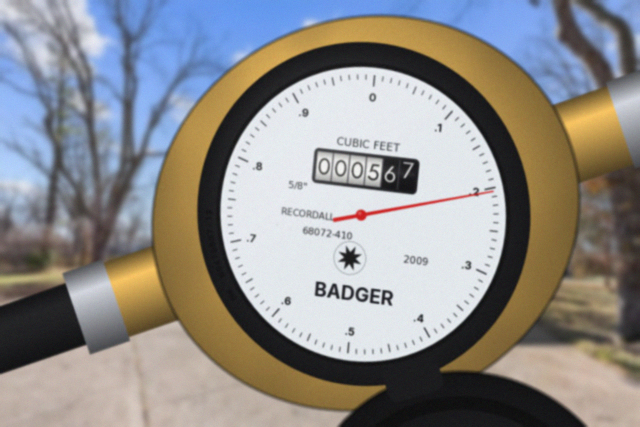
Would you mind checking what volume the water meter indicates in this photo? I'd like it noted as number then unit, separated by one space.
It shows 567.20 ft³
